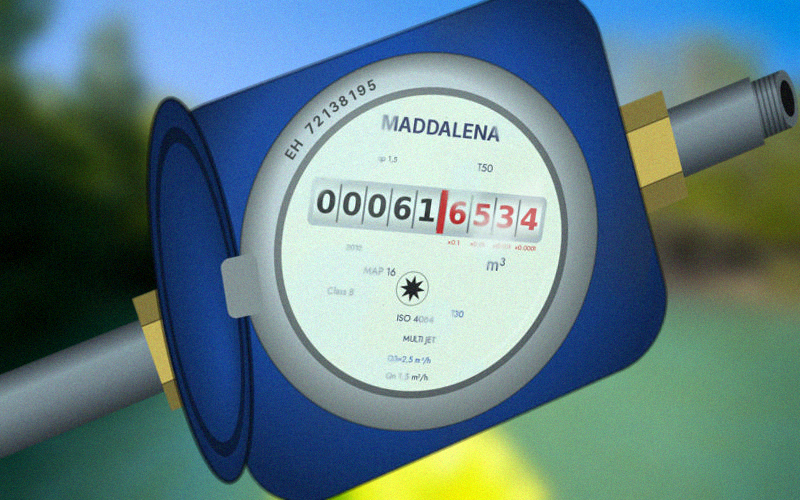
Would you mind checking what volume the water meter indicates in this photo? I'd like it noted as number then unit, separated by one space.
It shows 61.6534 m³
